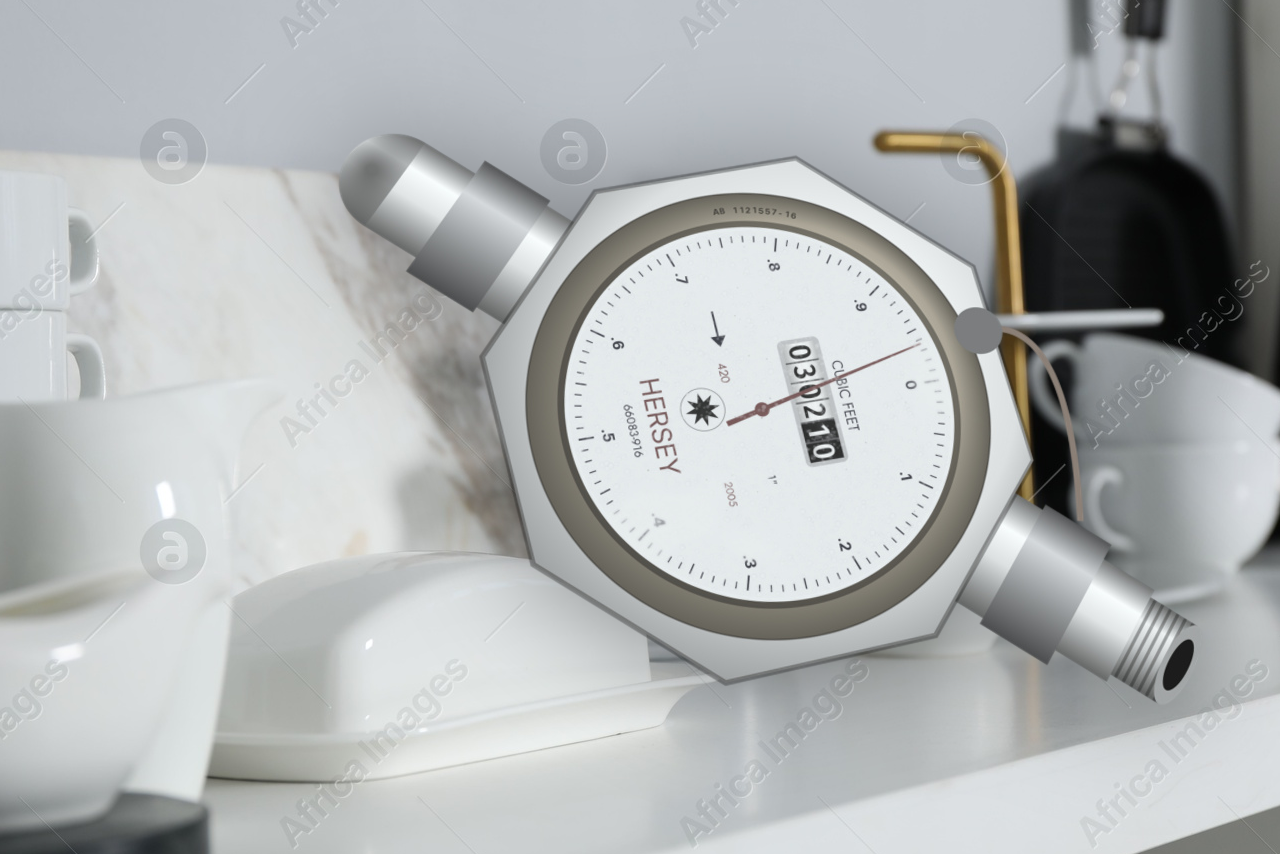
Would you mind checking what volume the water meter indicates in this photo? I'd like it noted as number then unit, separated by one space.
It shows 30209.96 ft³
